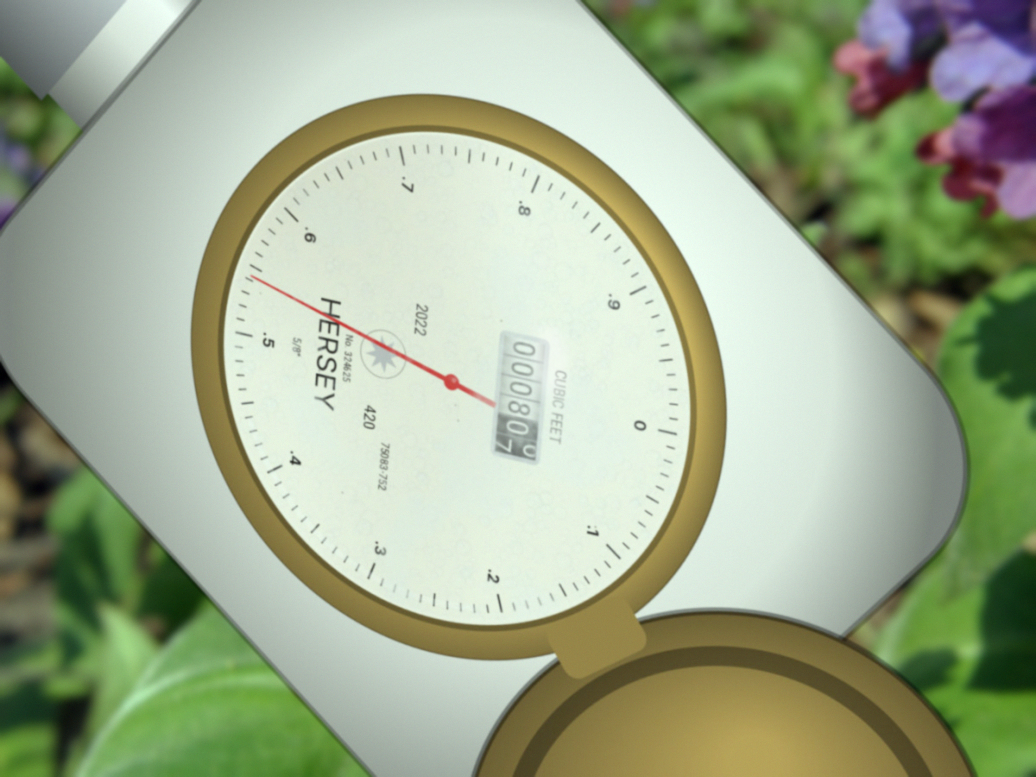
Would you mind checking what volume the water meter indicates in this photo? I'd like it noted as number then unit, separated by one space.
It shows 806.54 ft³
